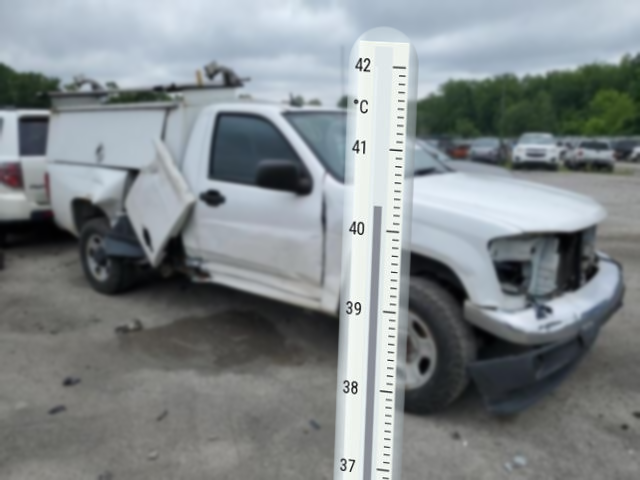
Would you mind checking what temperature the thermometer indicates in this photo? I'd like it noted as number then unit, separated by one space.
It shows 40.3 °C
